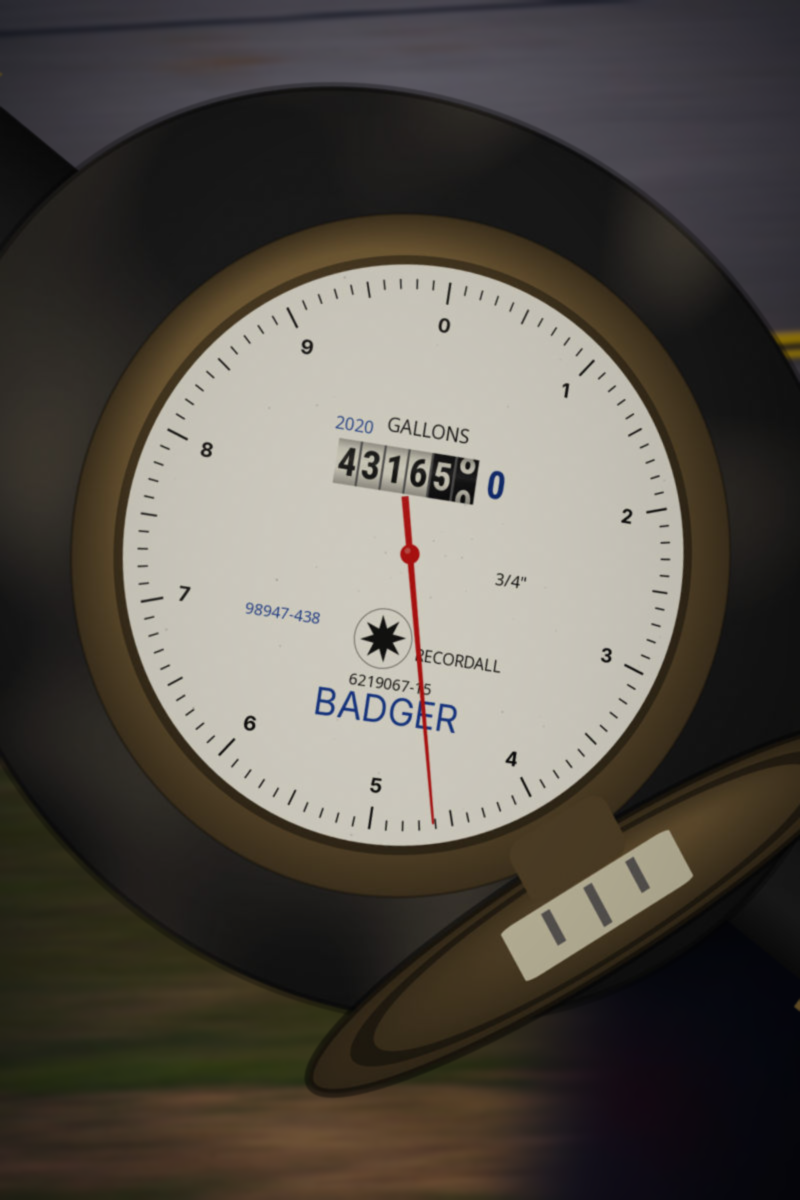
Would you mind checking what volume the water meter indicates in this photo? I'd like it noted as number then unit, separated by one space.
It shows 4316584.6 gal
